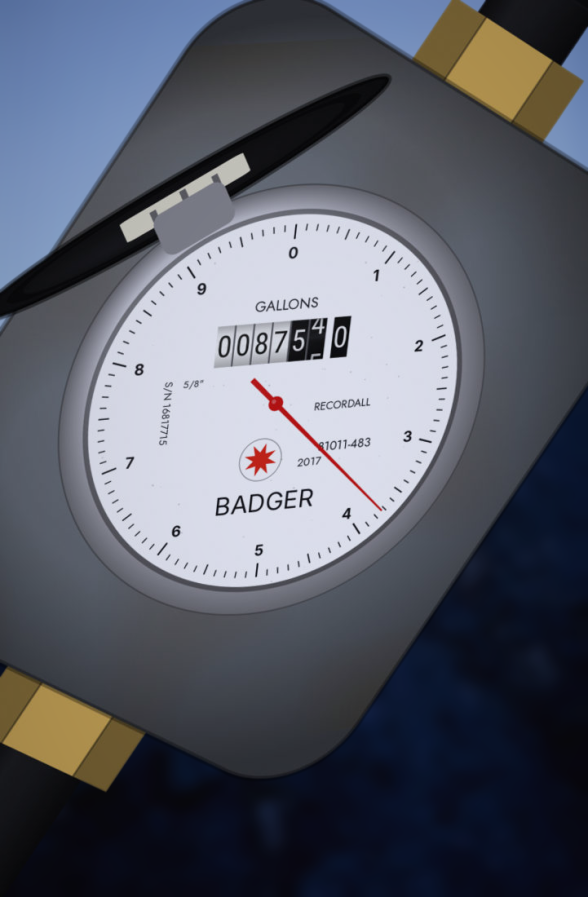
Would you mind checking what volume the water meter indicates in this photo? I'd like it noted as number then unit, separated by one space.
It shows 87543.7 gal
